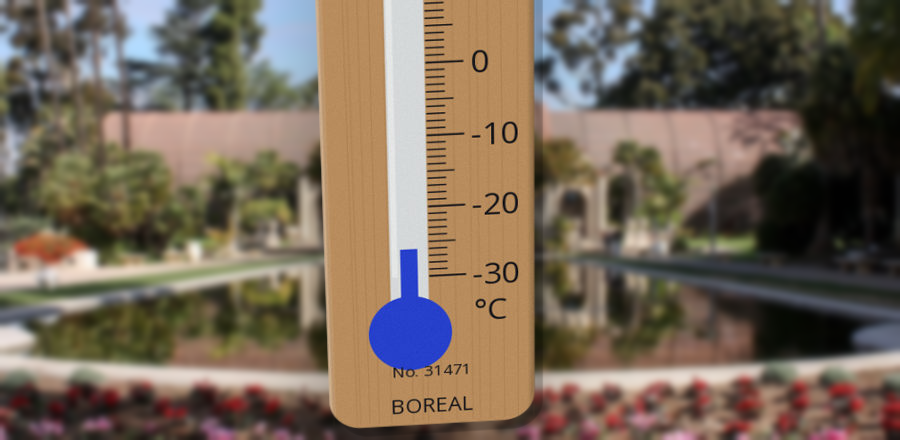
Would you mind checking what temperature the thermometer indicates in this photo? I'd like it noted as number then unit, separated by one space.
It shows -26 °C
